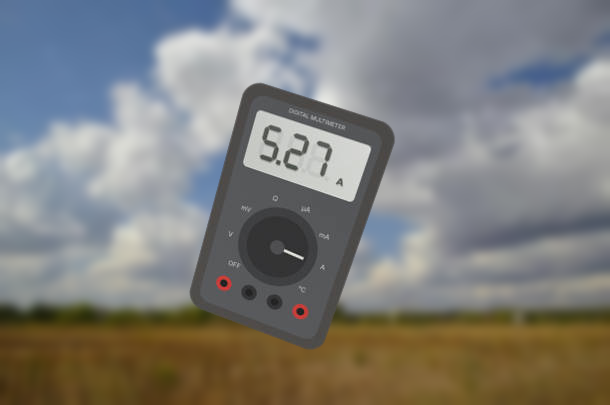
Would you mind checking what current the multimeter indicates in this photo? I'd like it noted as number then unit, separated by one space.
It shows 5.27 A
